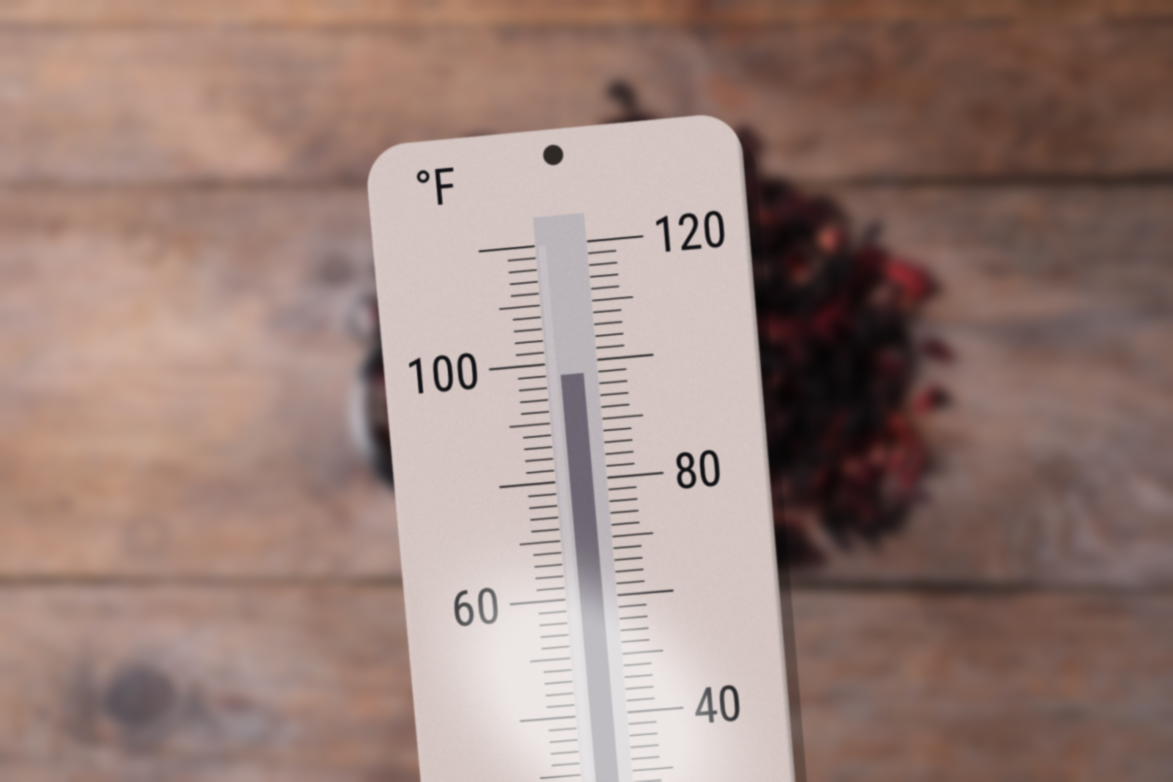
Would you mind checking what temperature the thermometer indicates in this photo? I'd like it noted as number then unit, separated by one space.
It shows 98 °F
